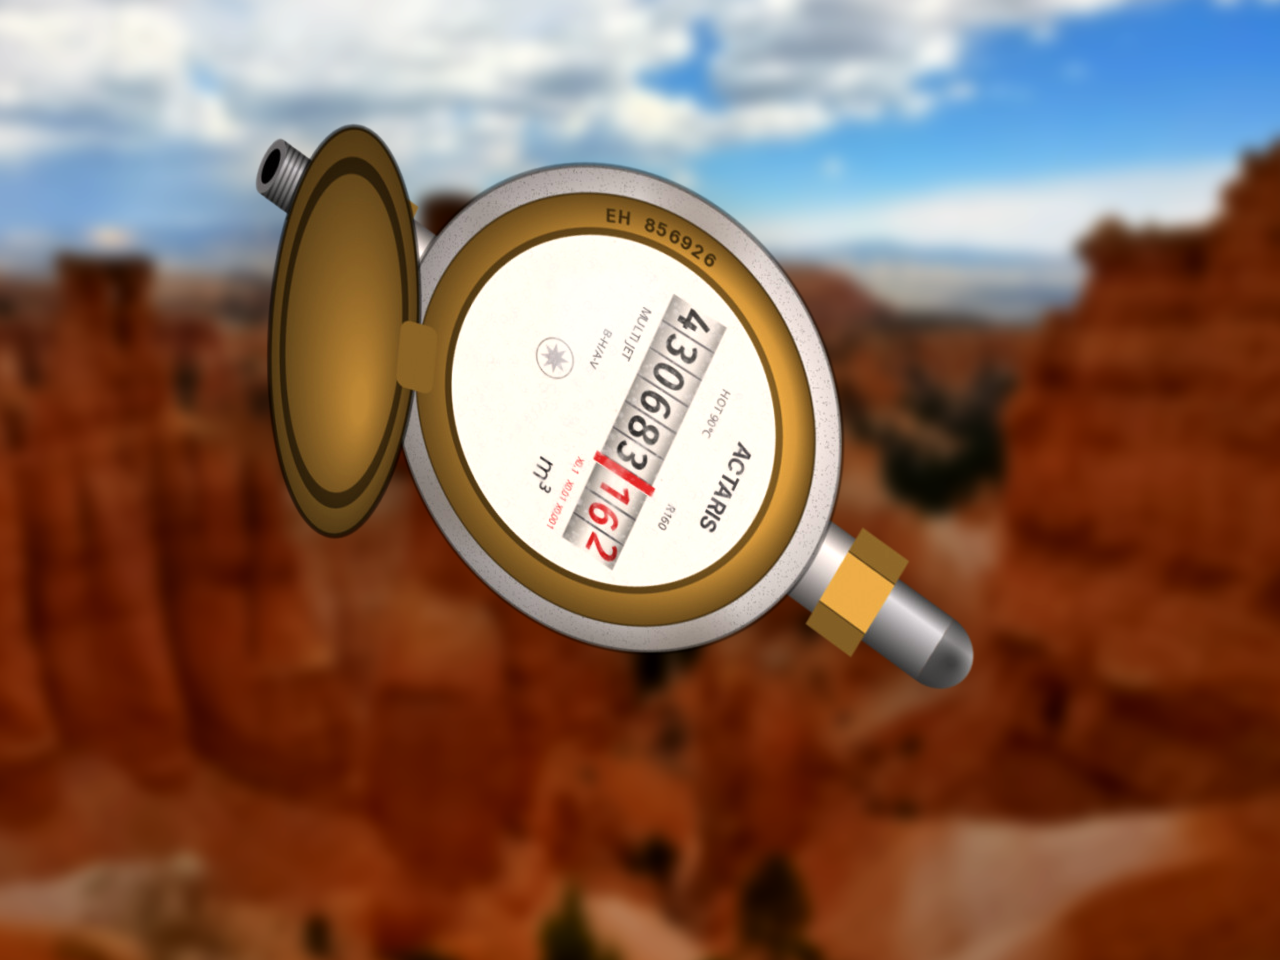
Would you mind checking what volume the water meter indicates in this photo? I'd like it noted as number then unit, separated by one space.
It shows 430683.162 m³
